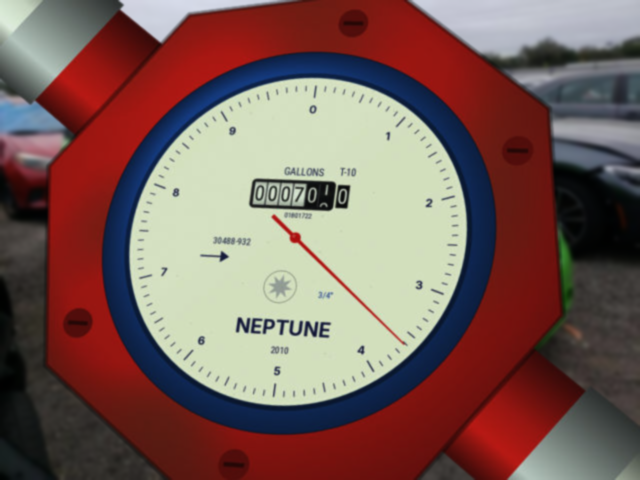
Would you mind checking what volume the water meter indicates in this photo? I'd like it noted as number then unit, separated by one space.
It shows 7013.6 gal
